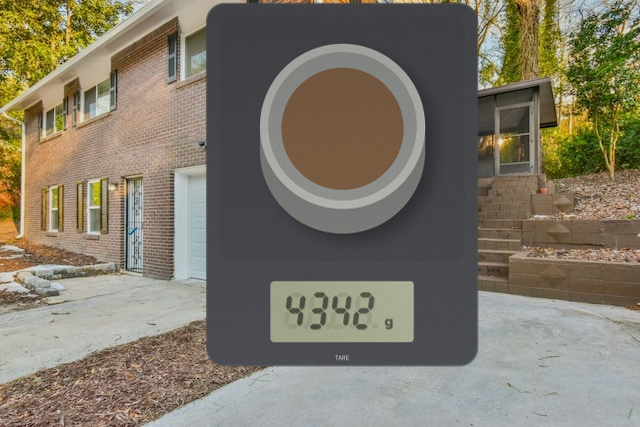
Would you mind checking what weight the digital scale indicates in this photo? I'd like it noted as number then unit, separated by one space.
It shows 4342 g
